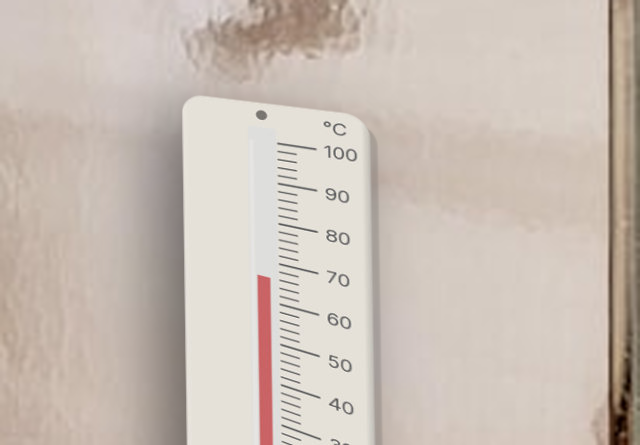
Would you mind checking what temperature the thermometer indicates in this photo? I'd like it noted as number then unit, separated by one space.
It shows 66 °C
